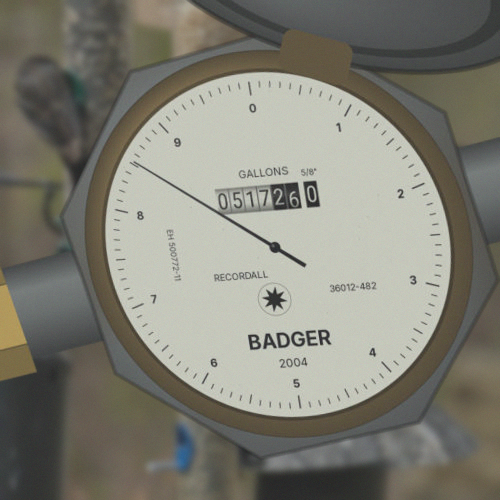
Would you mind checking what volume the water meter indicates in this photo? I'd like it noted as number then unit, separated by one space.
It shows 517258.5 gal
